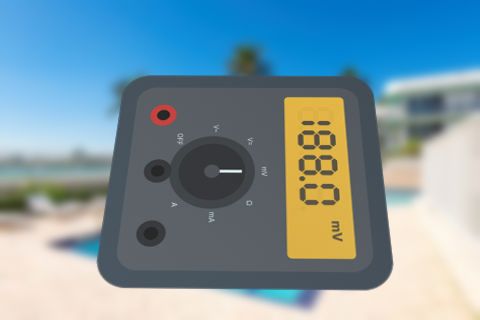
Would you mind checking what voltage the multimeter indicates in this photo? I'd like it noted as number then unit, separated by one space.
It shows 188.0 mV
